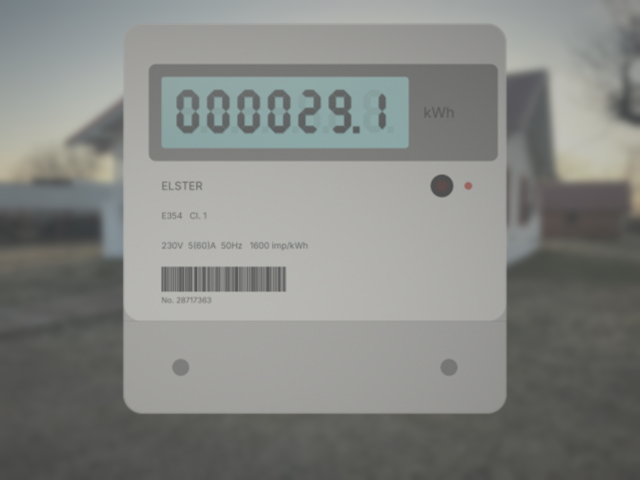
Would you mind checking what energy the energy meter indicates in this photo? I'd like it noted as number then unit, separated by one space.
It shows 29.1 kWh
